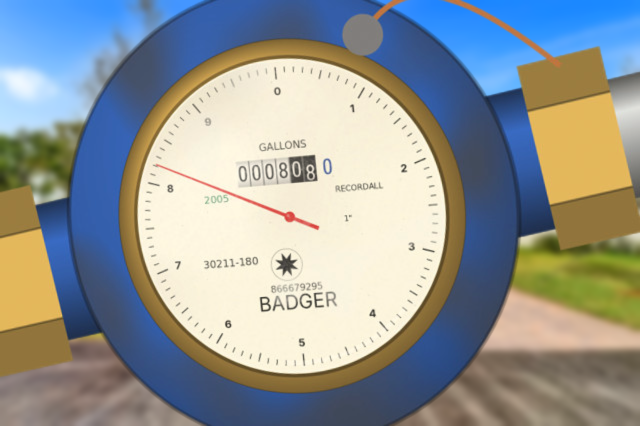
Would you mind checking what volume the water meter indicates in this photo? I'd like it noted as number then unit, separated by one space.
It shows 8078.2 gal
